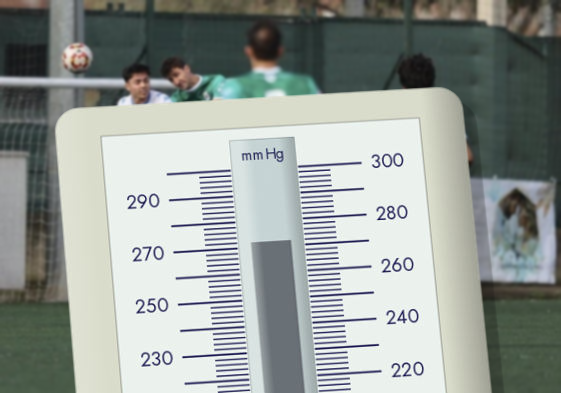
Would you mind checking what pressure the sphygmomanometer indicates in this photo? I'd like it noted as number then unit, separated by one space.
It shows 272 mmHg
